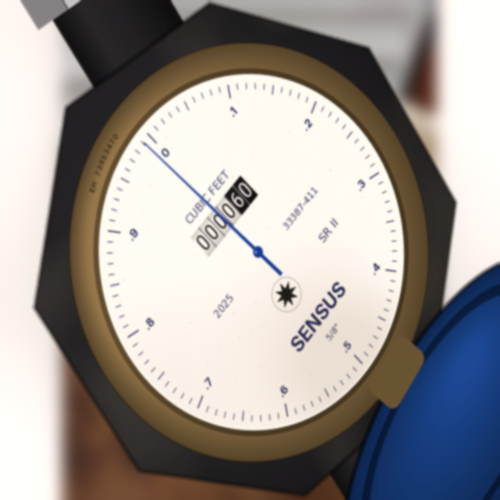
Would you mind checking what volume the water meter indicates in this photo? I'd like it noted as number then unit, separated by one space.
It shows 59.99 ft³
